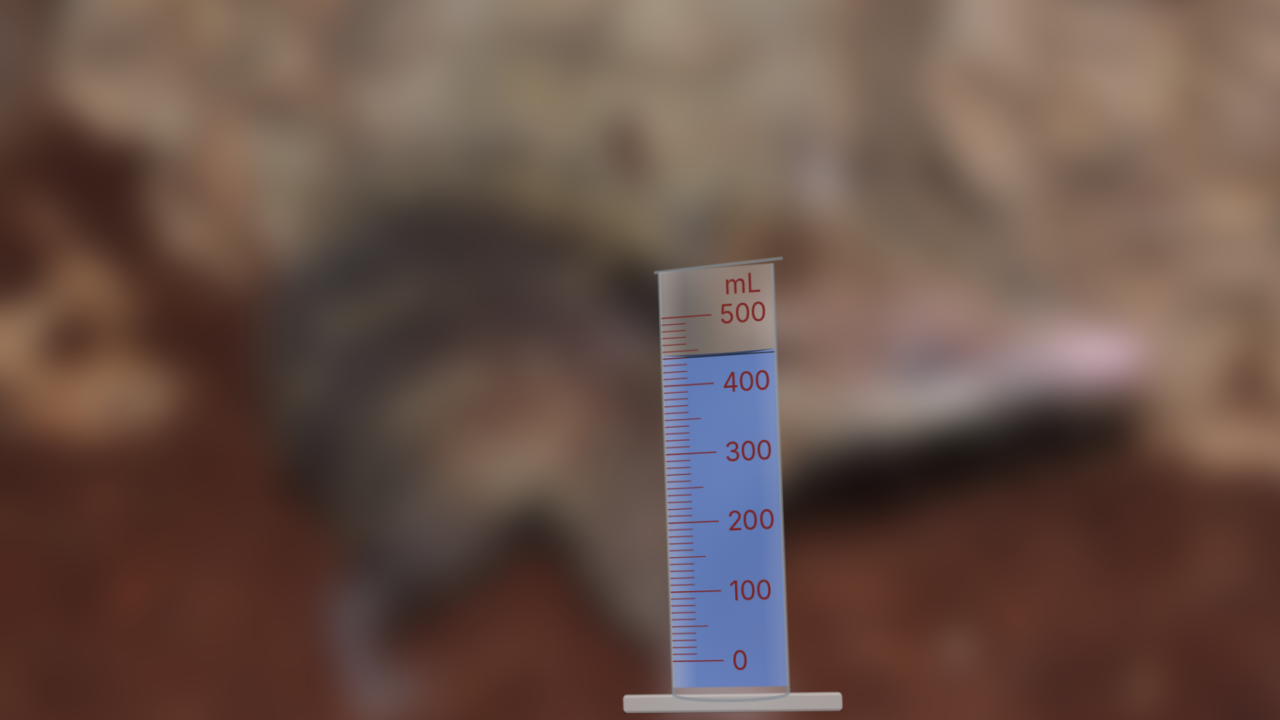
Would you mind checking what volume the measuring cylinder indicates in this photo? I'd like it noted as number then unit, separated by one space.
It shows 440 mL
